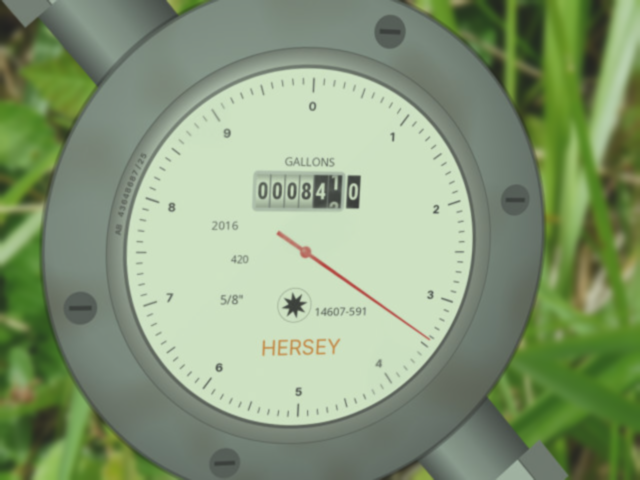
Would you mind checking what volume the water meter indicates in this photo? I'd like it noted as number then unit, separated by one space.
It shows 8413.4 gal
